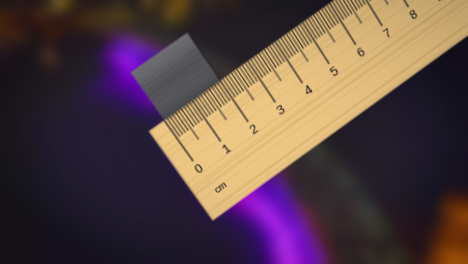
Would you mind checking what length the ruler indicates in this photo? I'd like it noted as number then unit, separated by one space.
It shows 2 cm
